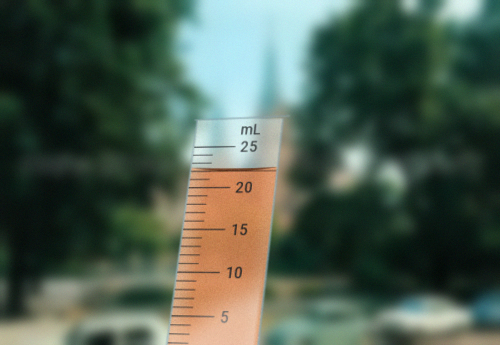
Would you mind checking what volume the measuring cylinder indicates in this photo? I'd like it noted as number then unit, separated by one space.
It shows 22 mL
